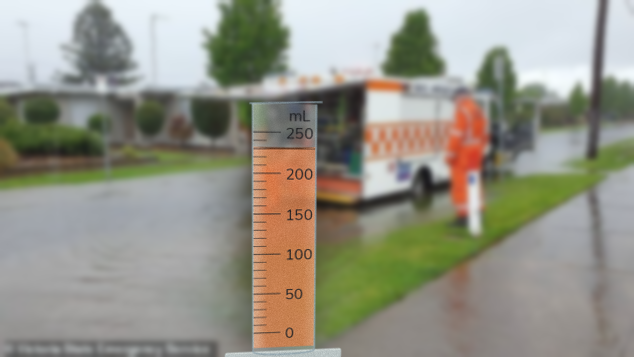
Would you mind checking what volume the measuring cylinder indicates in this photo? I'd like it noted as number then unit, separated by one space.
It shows 230 mL
